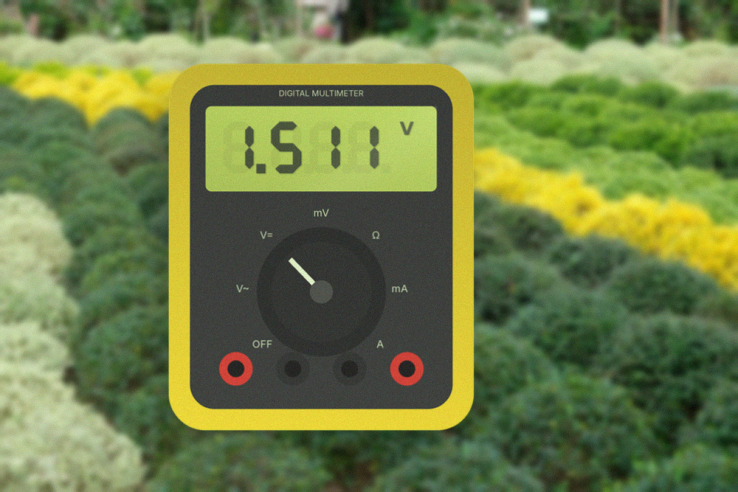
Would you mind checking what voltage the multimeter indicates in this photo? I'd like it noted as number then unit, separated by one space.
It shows 1.511 V
